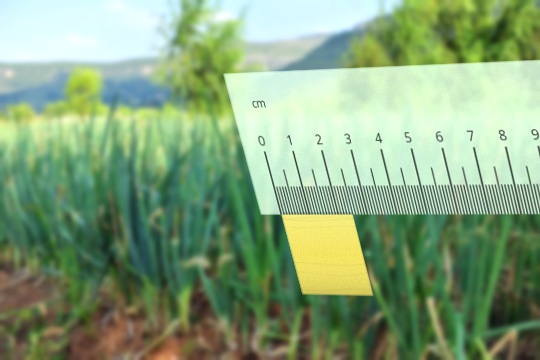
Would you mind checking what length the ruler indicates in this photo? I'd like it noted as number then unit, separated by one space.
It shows 2.5 cm
